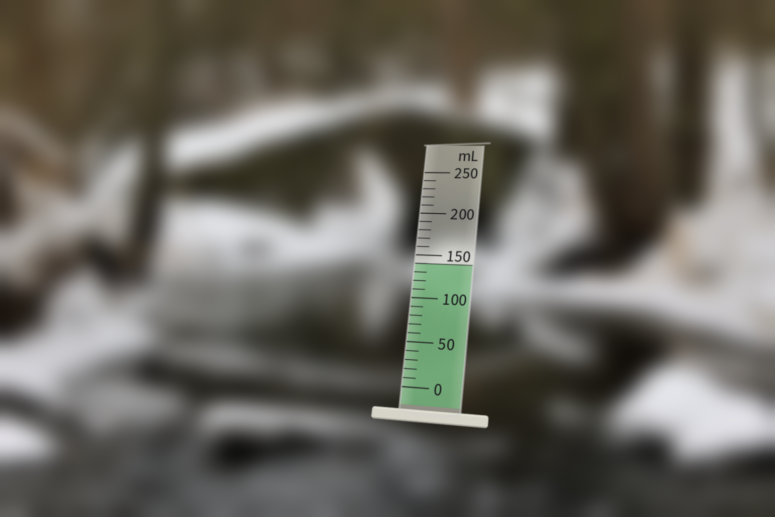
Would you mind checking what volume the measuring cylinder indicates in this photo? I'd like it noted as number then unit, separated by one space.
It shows 140 mL
